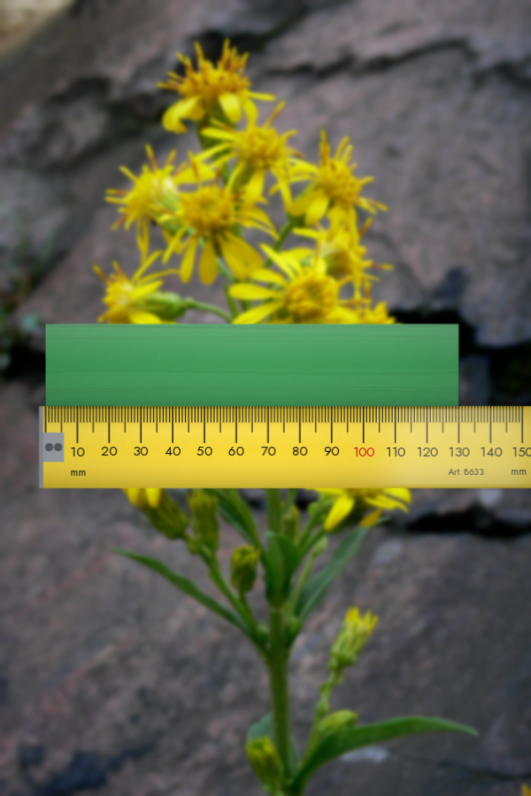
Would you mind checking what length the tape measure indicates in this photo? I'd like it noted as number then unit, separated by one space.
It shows 130 mm
